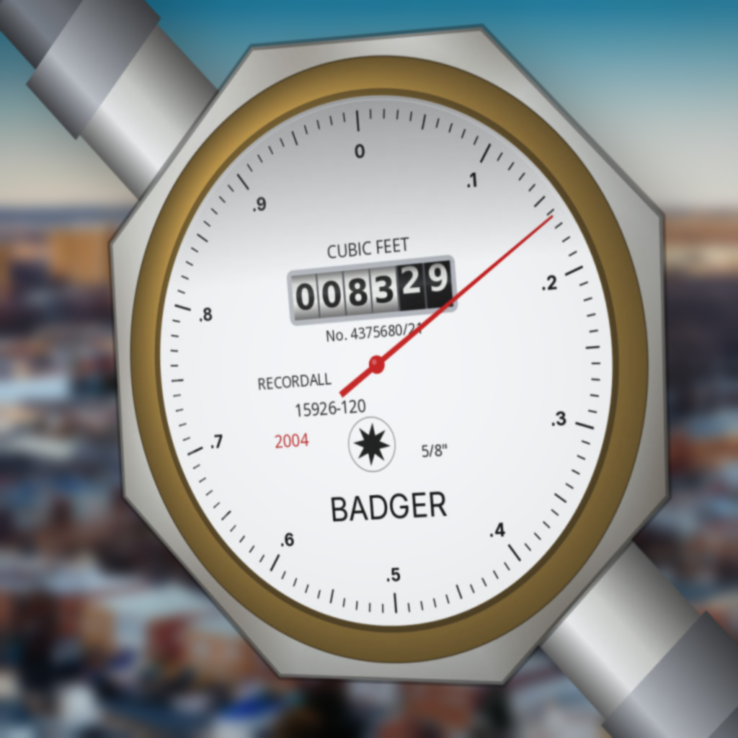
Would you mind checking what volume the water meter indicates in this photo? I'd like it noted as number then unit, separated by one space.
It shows 8329.16 ft³
